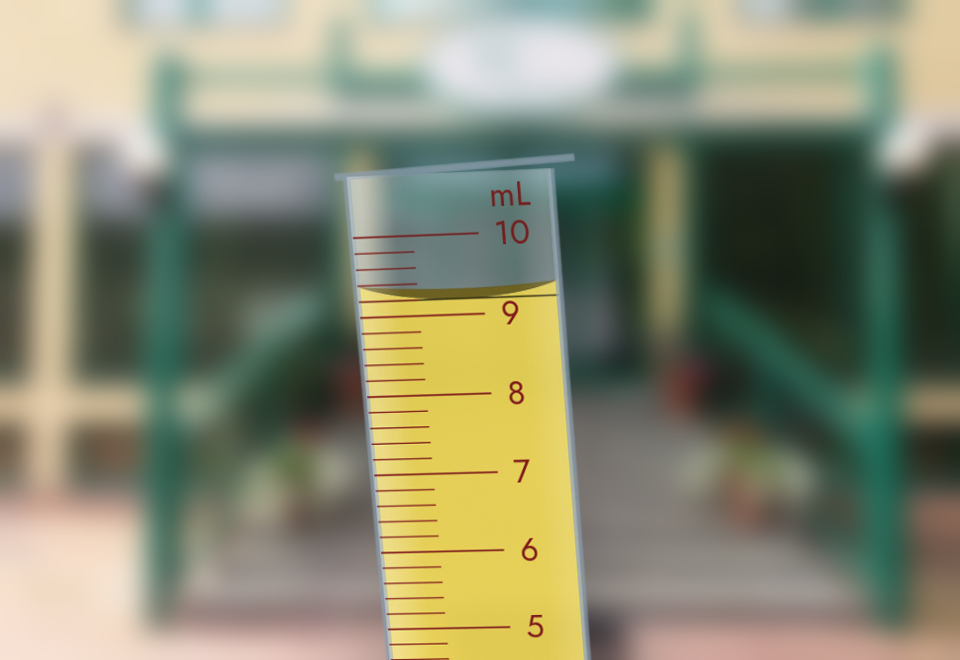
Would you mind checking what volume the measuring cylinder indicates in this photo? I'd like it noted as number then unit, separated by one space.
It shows 9.2 mL
